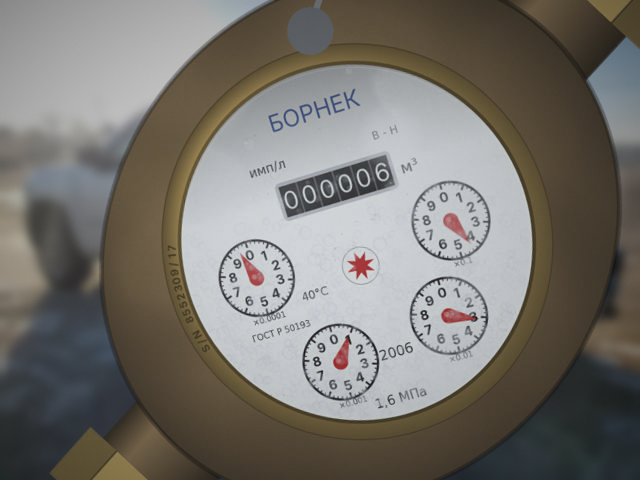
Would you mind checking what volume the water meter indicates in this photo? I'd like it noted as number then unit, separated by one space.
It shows 6.4309 m³
